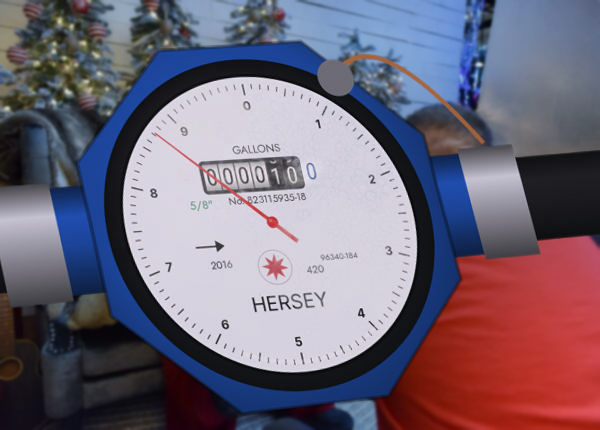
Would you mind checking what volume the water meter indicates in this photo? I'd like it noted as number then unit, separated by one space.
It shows 98.7 gal
